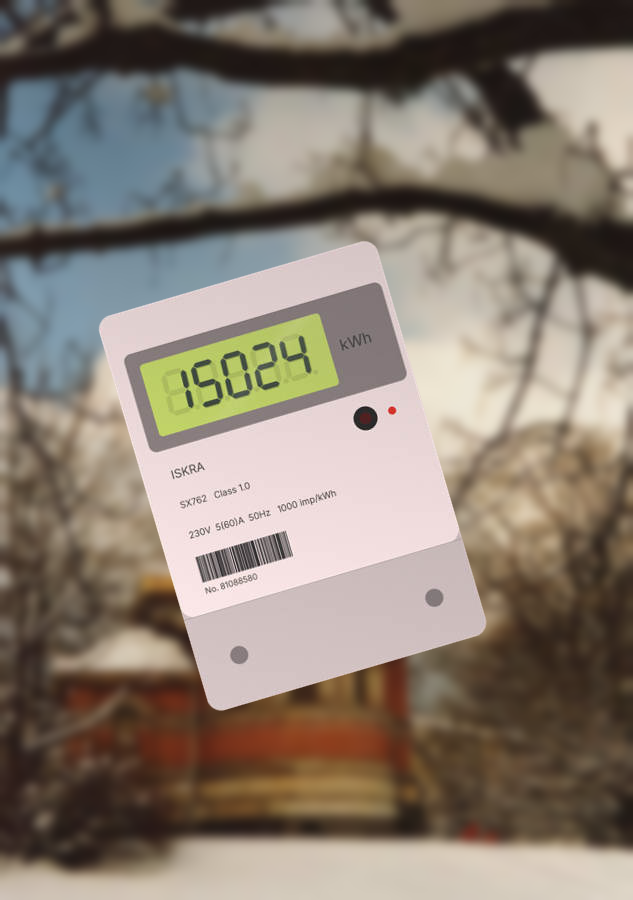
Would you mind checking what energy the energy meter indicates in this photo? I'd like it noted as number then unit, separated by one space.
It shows 15024 kWh
